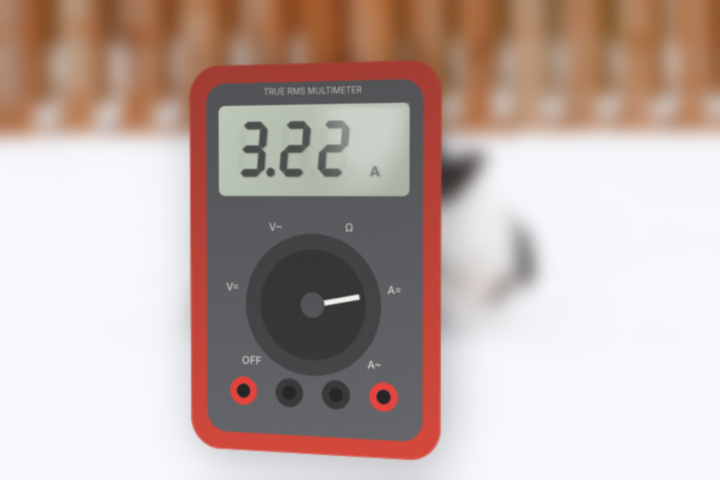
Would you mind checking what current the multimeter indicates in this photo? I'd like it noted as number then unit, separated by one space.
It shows 3.22 A
